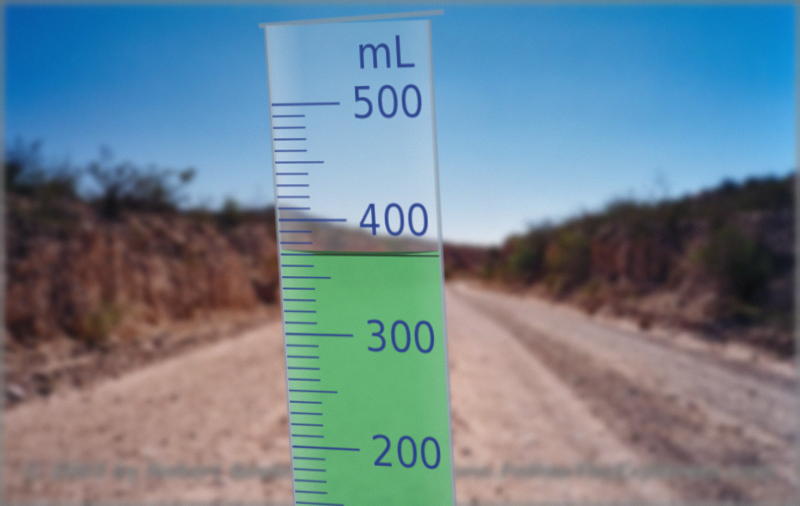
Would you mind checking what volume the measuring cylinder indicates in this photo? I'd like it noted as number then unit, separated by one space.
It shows 370 mL
